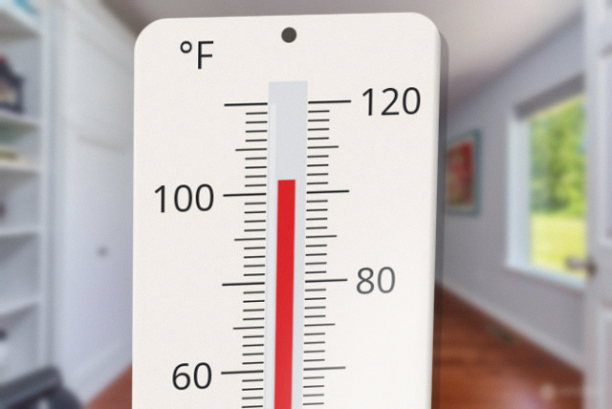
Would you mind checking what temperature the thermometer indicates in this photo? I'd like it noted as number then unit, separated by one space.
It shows 103 °F
